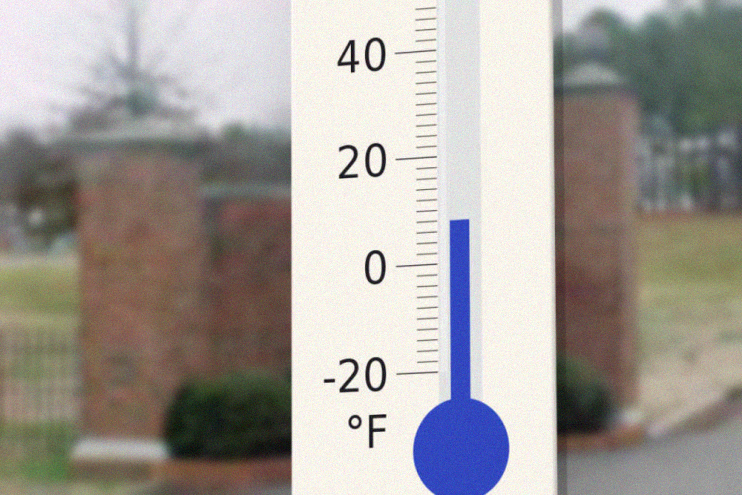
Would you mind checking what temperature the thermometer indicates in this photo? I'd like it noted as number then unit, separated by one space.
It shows 8 °F
